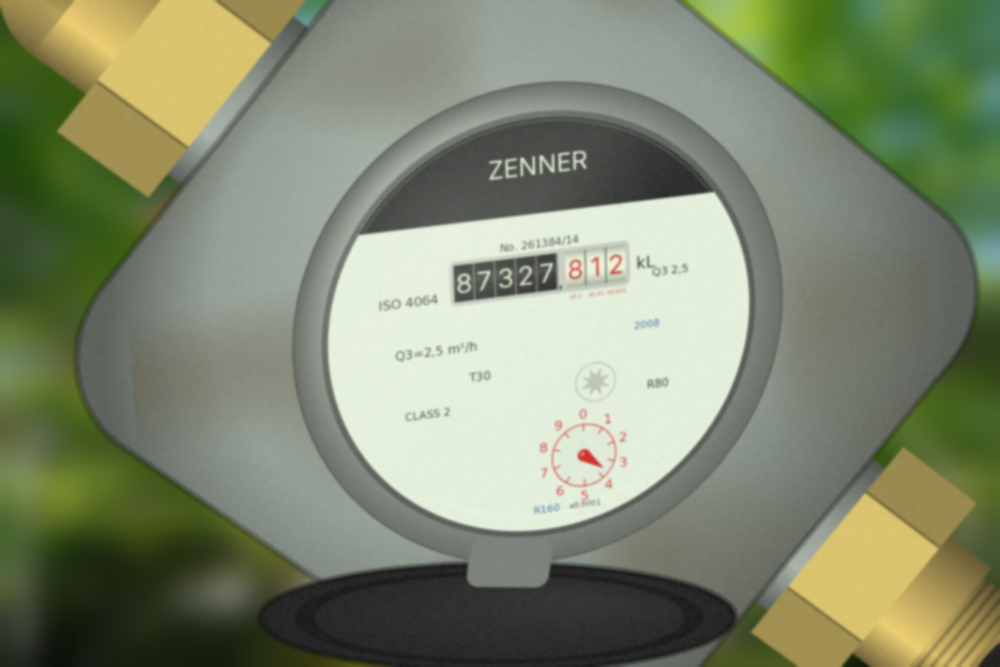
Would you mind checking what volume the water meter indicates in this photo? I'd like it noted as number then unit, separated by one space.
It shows 87327.8123 kL
